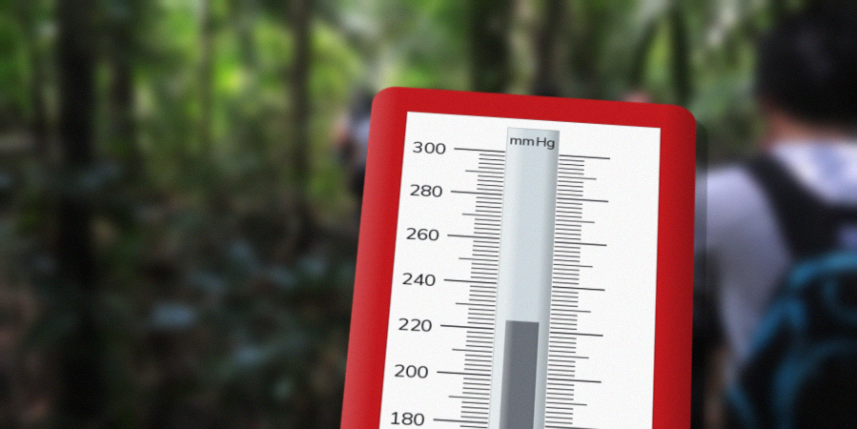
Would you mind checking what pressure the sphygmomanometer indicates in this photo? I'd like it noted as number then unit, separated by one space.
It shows 224 mmHg
